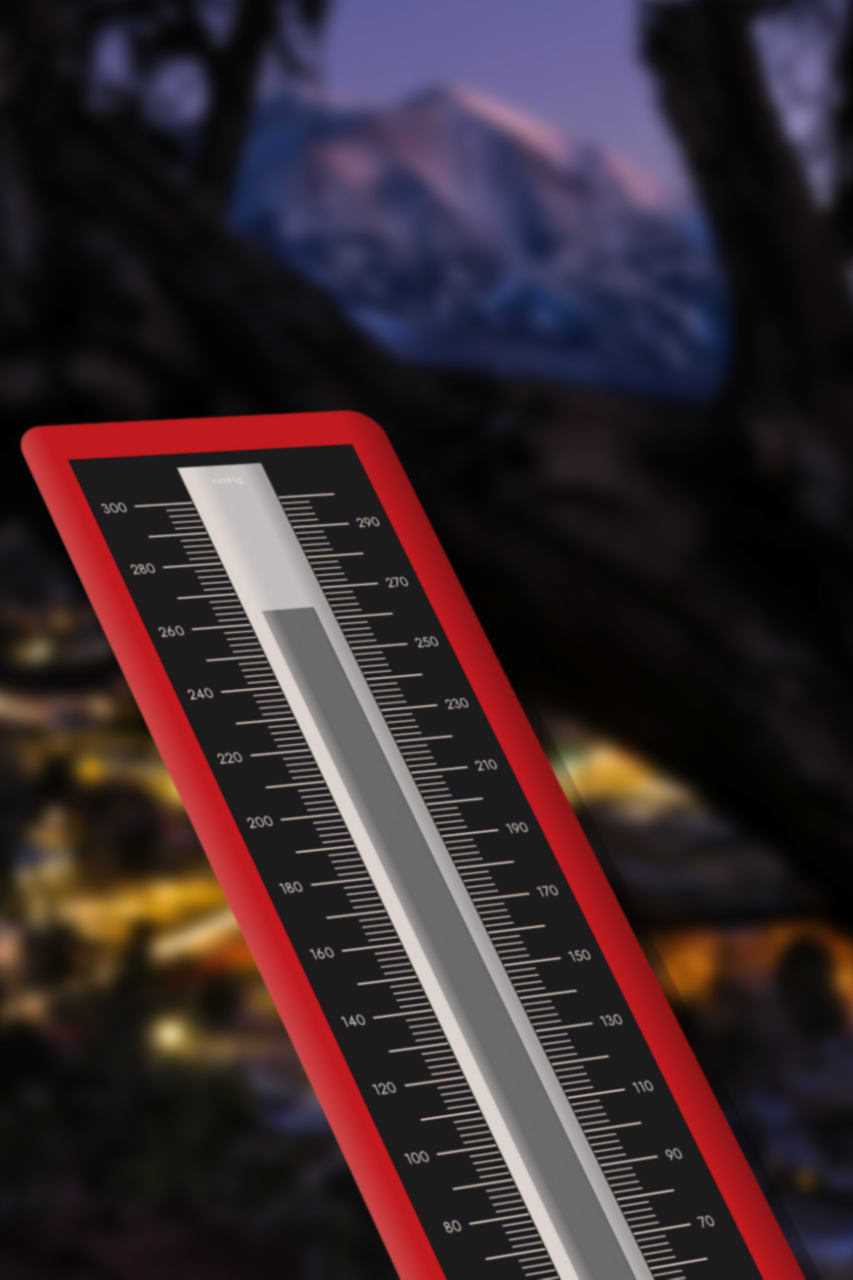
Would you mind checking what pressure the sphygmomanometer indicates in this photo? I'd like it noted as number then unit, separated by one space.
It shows 264 mmHg
